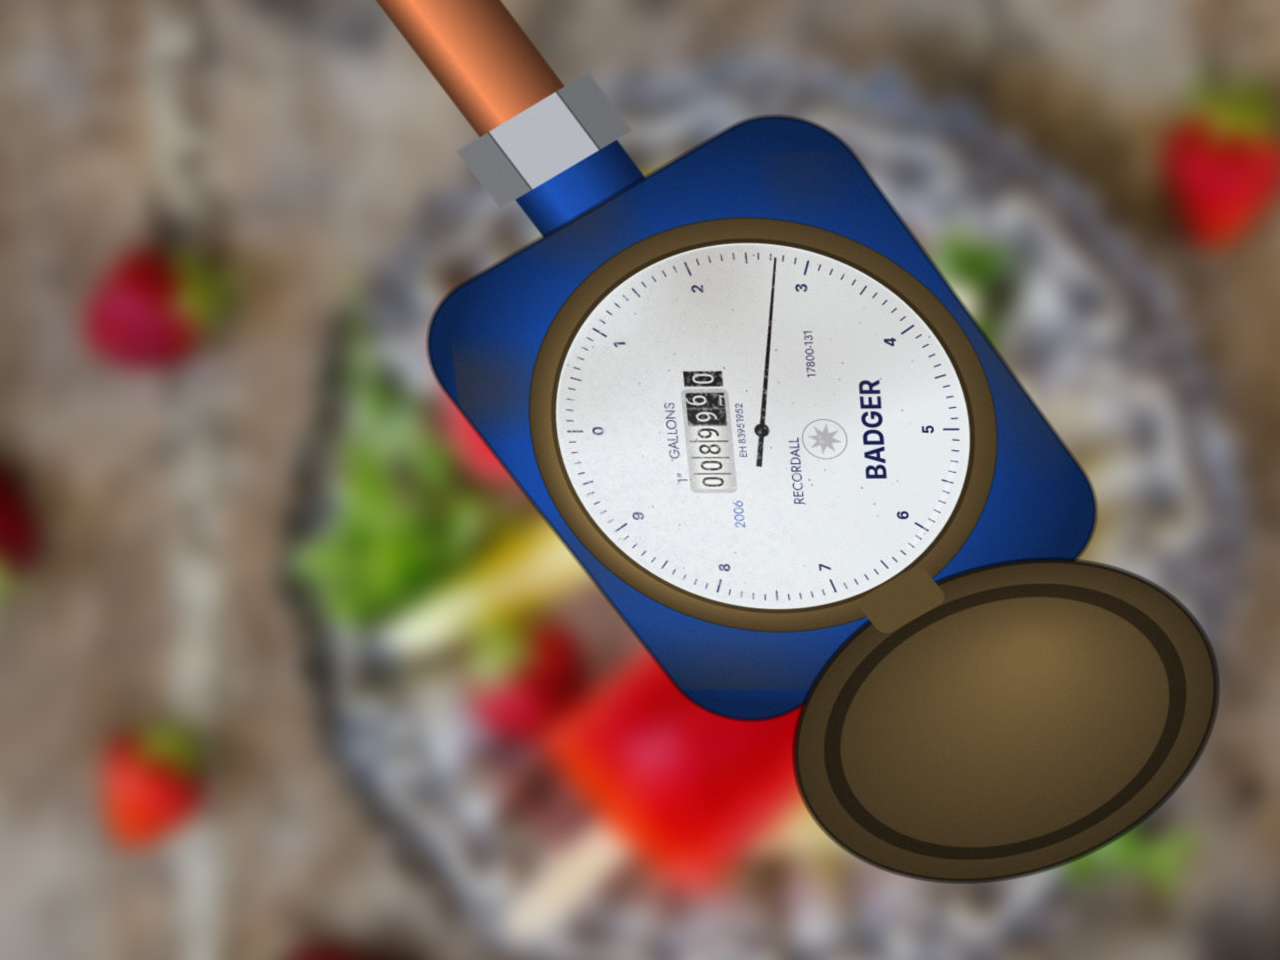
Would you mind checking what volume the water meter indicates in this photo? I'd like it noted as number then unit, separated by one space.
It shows 89962.7 gal
